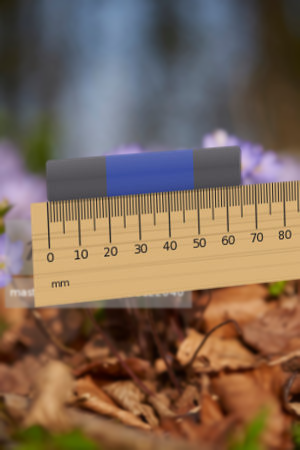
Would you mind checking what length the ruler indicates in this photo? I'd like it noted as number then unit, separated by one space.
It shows 65 mm
